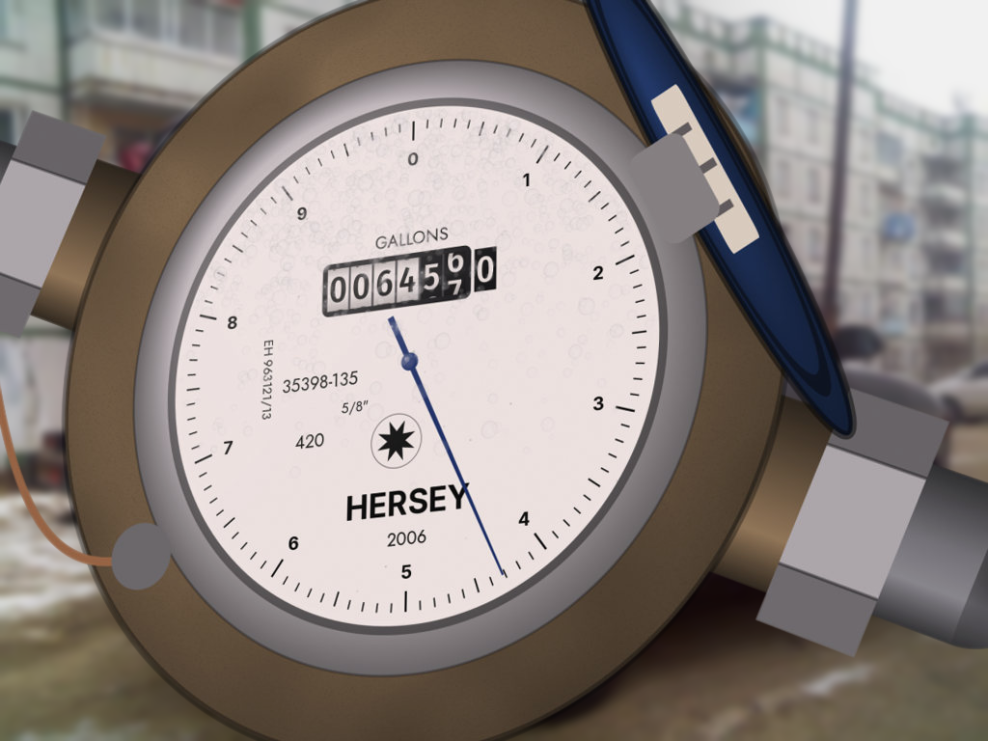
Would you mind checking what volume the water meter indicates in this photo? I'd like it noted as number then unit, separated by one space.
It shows 64564.3 gal
